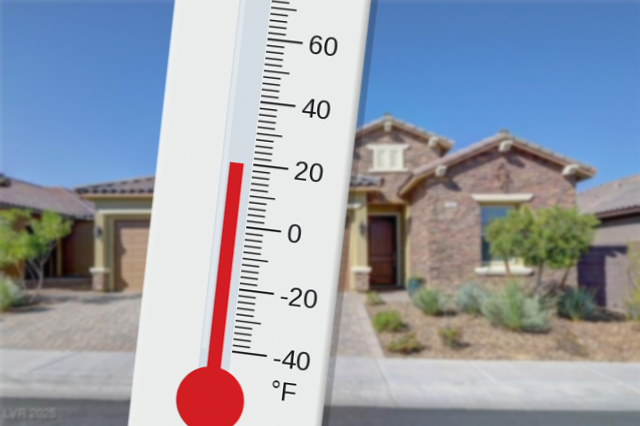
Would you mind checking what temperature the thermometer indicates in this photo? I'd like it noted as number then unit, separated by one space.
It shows 20 °F
